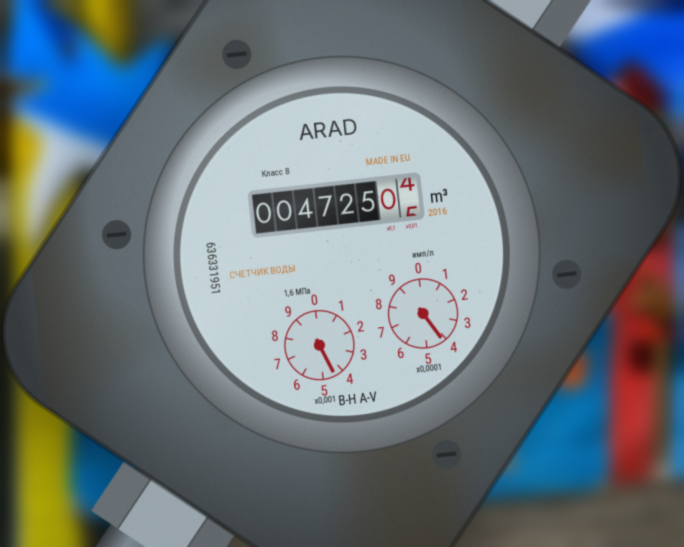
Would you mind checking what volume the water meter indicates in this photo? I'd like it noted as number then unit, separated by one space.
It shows 4725.0444 m³
